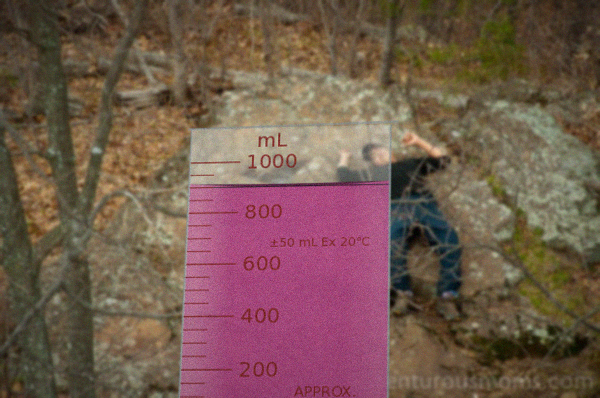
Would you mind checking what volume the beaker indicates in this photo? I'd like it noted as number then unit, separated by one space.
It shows 900 mL
